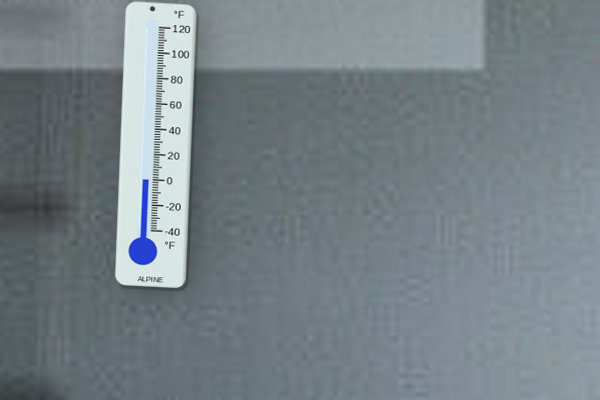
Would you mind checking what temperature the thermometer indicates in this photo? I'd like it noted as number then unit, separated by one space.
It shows 0 °F
